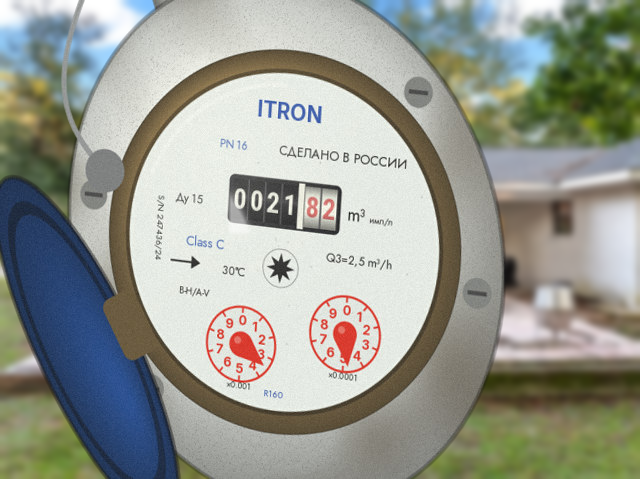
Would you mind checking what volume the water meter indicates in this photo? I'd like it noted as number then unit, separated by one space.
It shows 21.8234 m³
